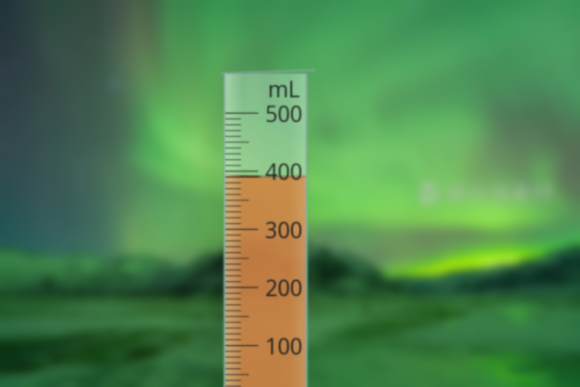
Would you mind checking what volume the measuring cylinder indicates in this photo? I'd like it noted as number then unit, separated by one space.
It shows 390 mL
